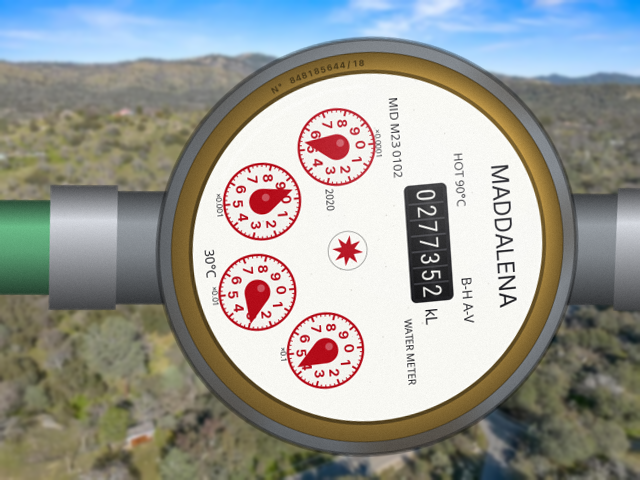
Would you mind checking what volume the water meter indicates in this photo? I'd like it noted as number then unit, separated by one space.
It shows 277352.4295 kL
